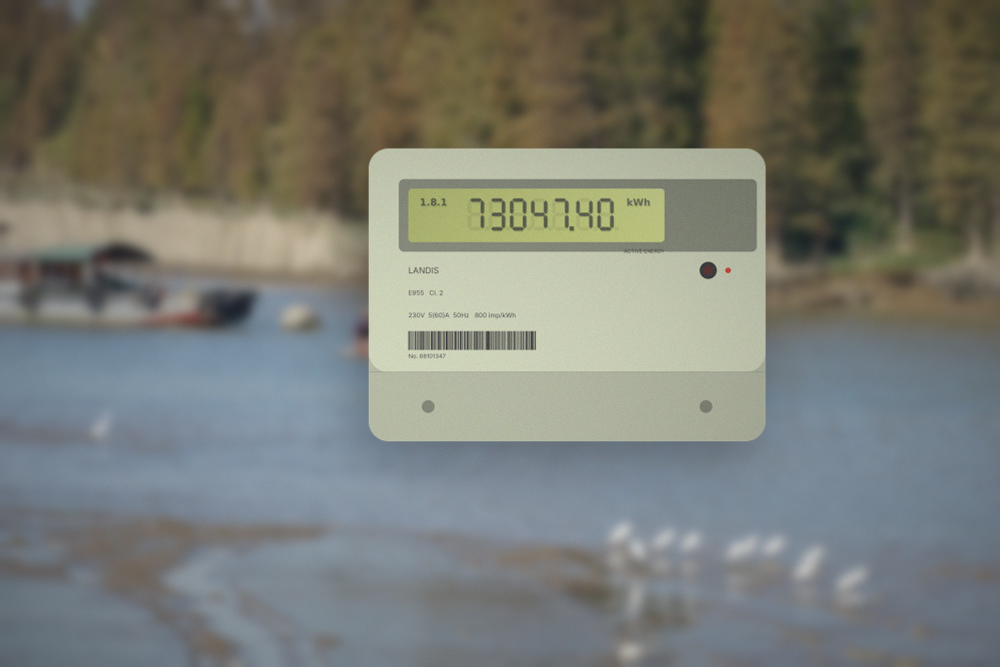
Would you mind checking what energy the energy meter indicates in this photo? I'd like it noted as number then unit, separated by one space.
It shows 73047.40 kWh
